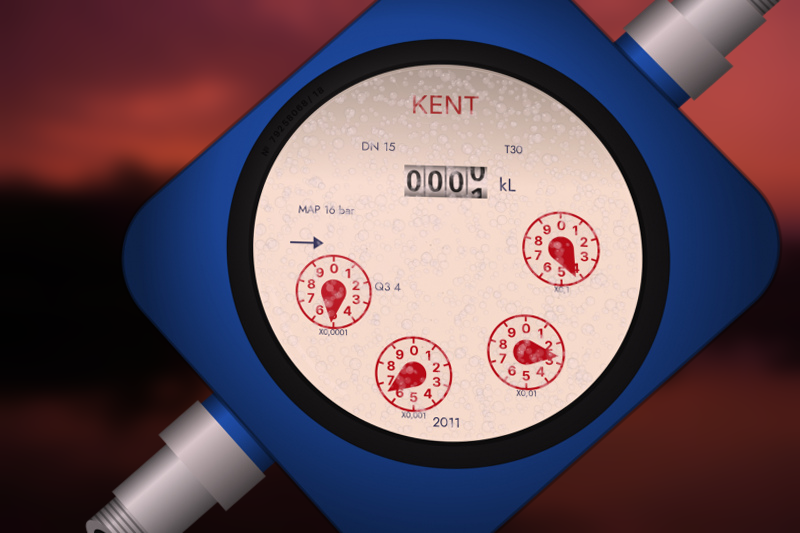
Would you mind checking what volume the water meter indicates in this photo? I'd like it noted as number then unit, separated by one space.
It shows 0.4265 kL
